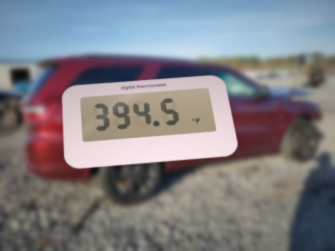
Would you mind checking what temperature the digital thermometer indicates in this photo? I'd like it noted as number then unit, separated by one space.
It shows 394.5 °F
